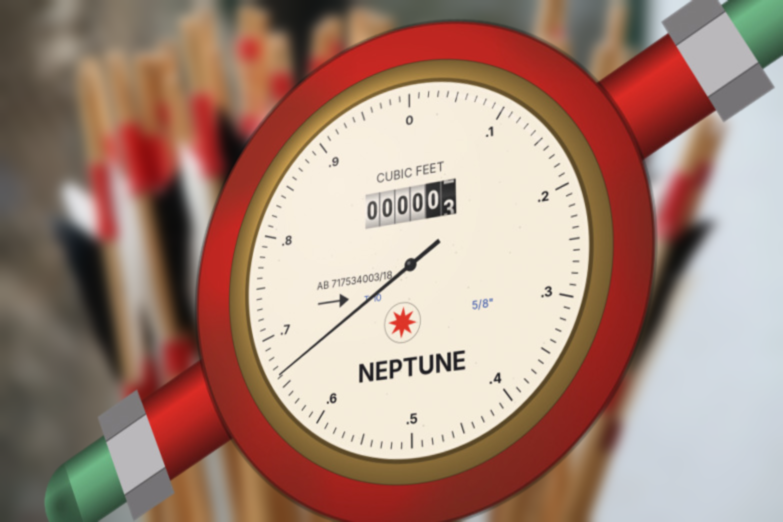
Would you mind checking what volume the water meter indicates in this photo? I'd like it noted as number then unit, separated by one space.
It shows 2.66 ft³
